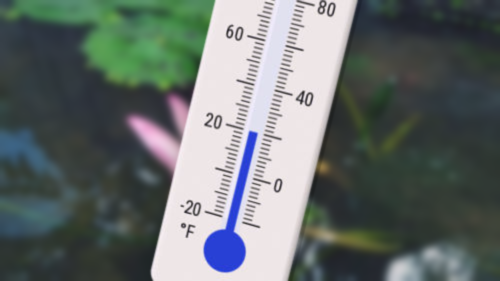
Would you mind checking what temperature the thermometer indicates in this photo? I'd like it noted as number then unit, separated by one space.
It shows 20 °F
